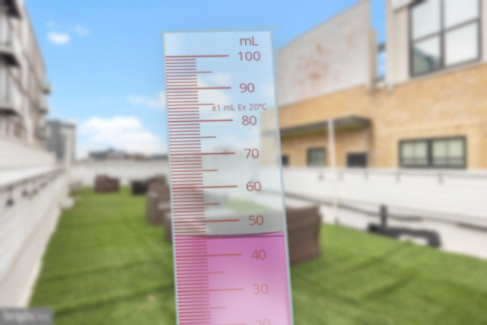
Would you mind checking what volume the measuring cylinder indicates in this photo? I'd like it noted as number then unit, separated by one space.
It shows 45 mL
